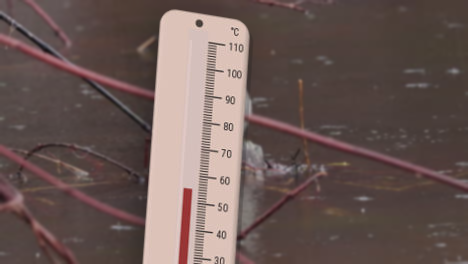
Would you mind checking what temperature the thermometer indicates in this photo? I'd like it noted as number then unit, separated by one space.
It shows 55 °C
